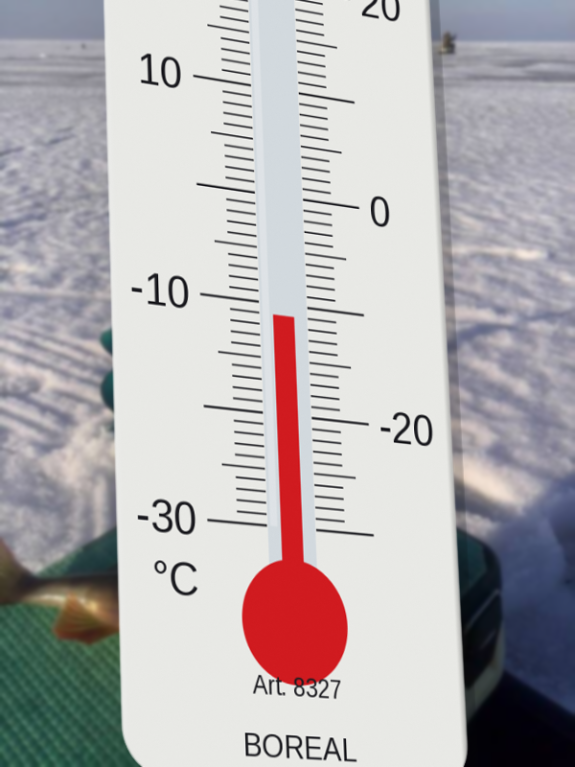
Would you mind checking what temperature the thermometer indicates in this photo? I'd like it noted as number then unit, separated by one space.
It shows -11 °C
